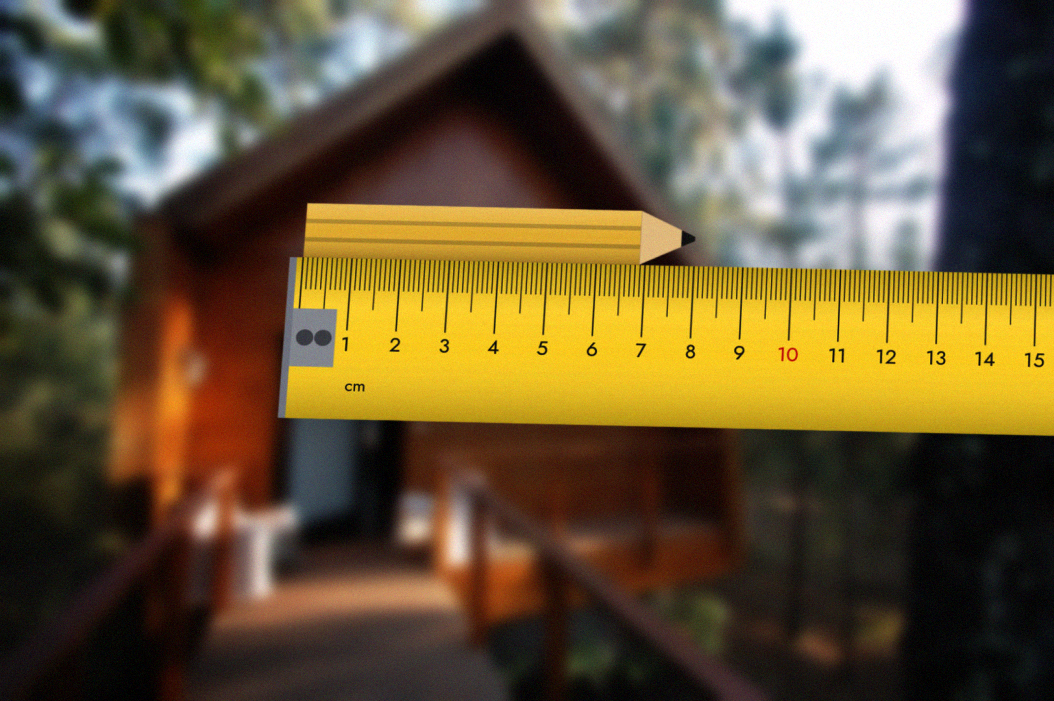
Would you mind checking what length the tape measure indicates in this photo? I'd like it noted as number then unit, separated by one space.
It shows 8 cm
